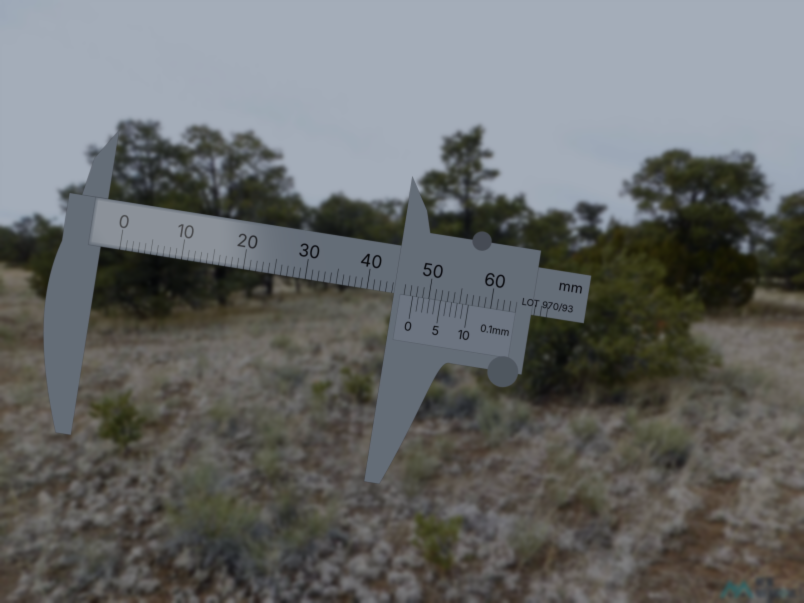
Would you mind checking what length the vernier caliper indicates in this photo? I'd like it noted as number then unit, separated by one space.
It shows 47.4 mm
